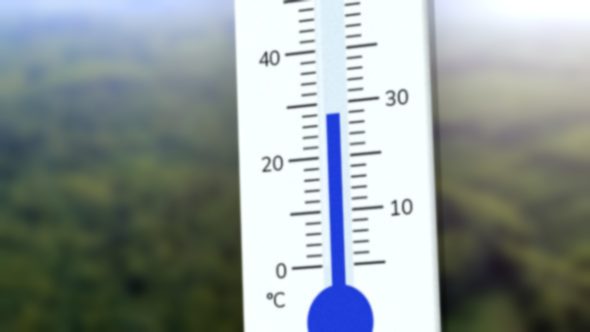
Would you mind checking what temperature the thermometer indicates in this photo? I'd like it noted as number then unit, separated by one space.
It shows 28 °C
